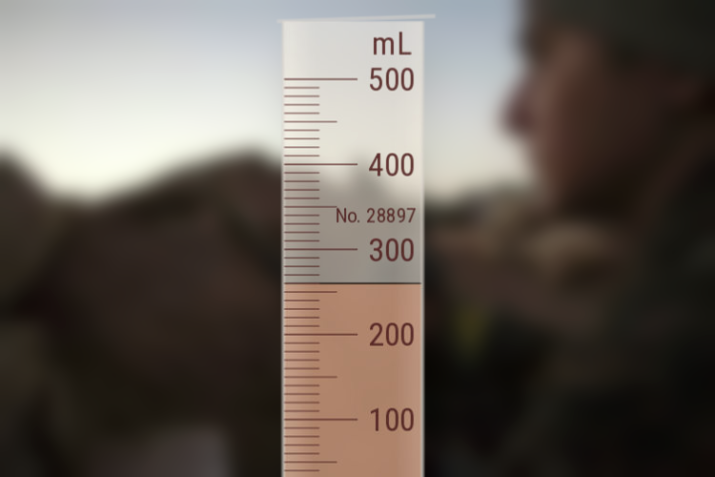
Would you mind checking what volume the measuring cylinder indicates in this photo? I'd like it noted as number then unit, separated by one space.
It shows 260 mL
